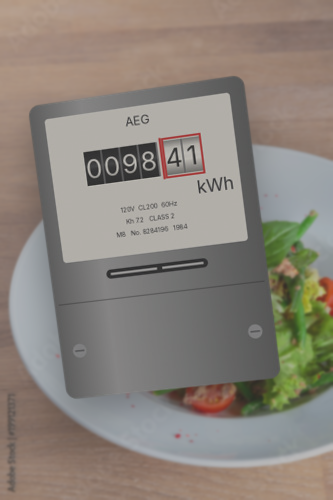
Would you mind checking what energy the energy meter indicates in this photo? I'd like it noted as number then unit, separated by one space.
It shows 98.41 kWh
